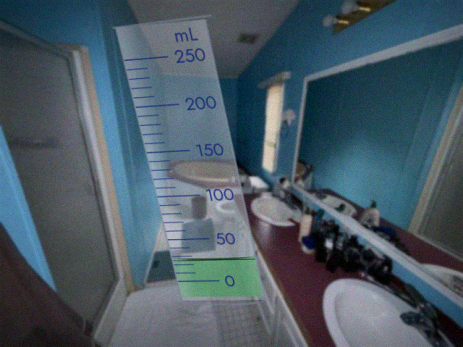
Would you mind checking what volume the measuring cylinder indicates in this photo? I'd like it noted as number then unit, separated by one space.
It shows 25 mL
